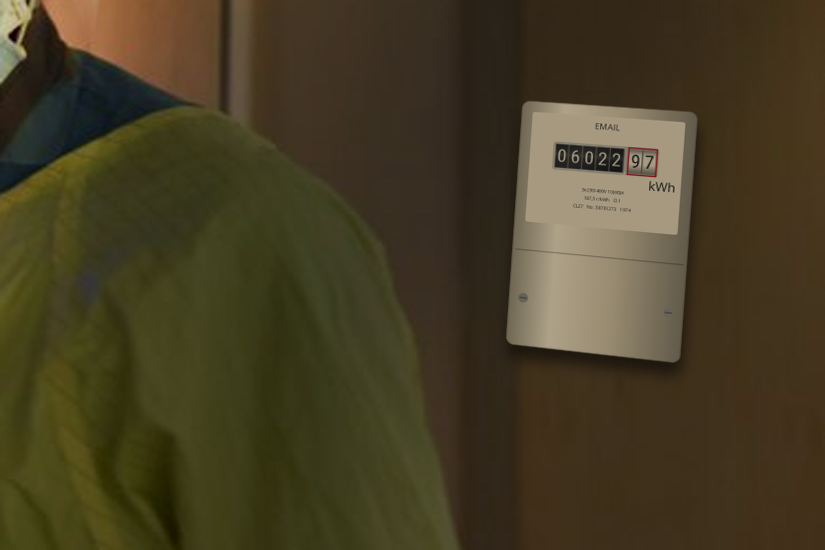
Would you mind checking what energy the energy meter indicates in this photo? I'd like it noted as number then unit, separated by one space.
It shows 6022.97 kWh
